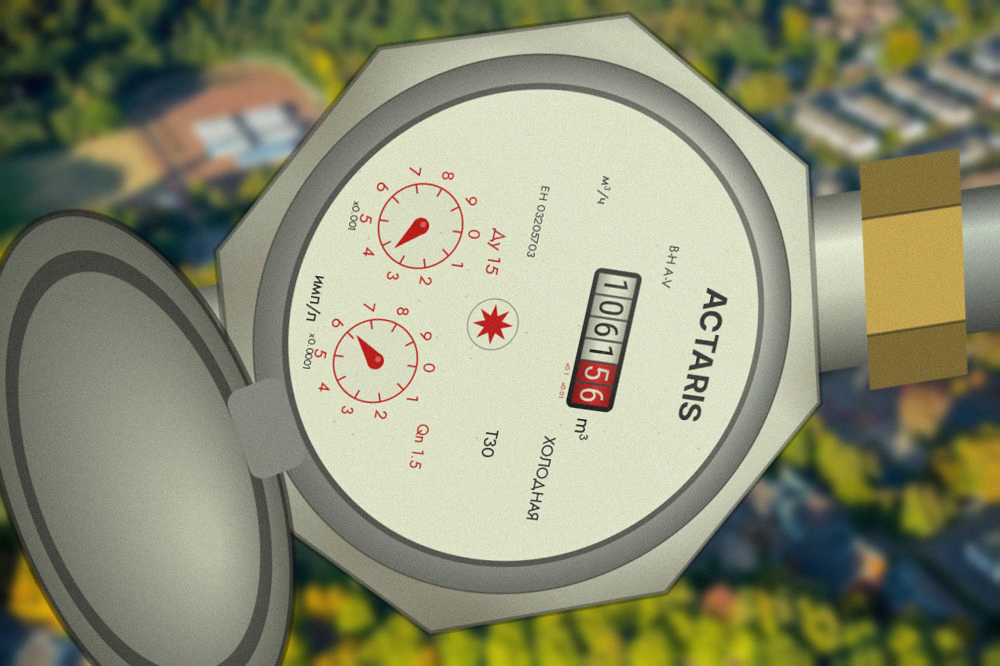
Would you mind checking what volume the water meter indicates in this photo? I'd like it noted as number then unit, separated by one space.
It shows 1061.5636 m³
